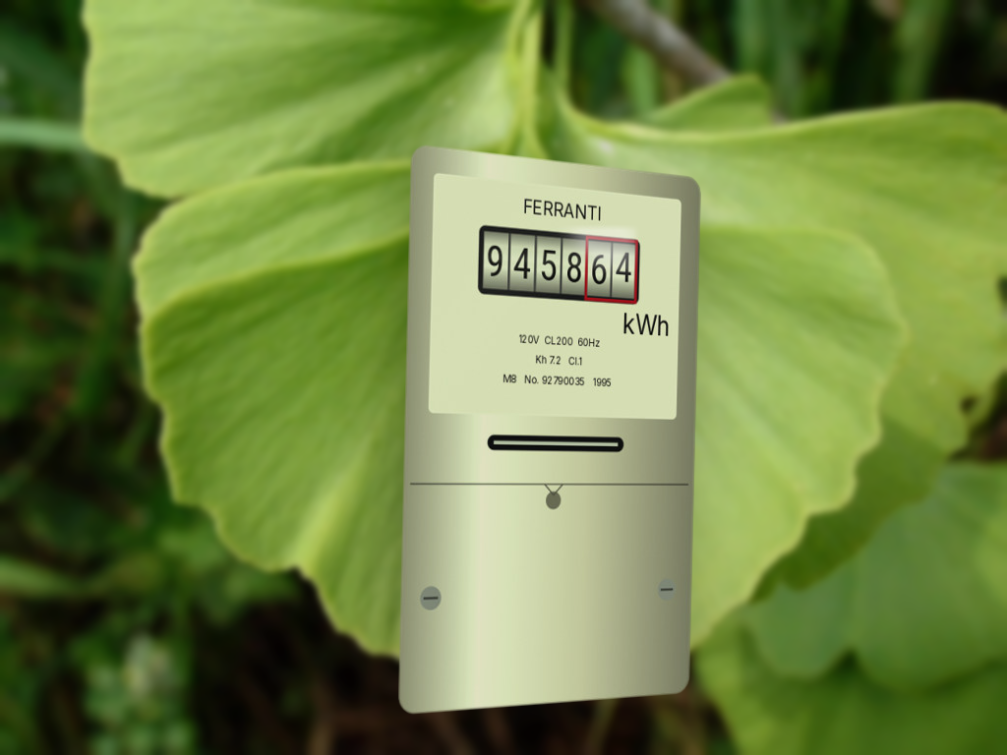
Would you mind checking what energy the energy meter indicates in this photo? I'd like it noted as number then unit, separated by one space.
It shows 9458.64 kWh
